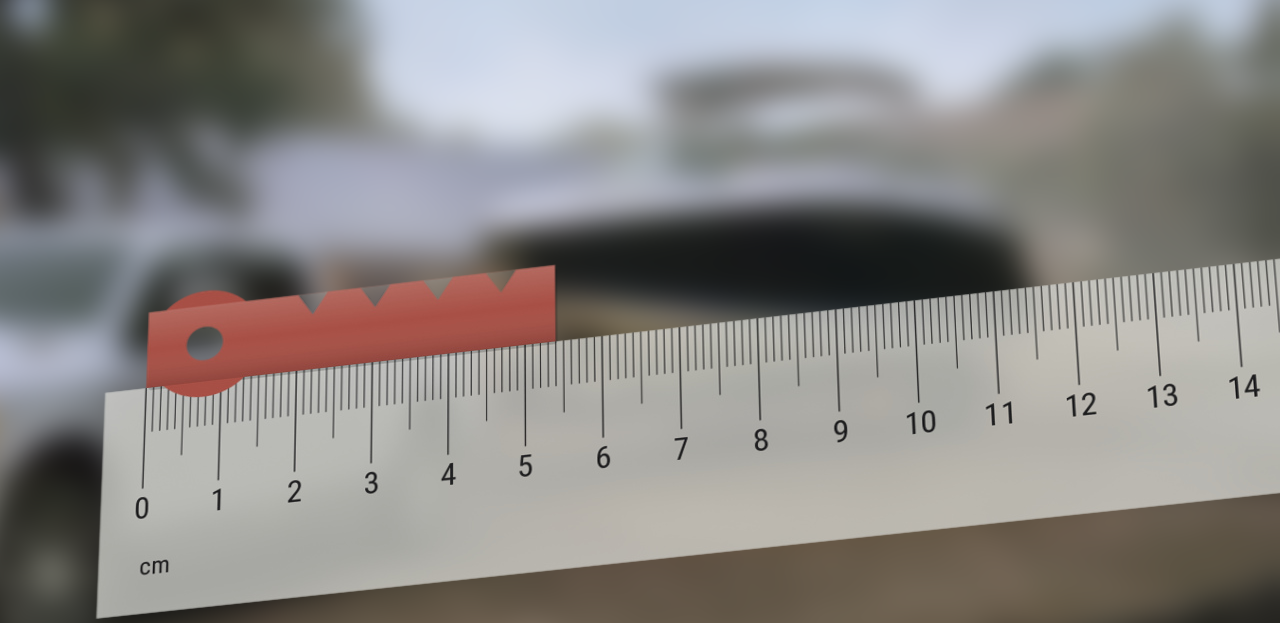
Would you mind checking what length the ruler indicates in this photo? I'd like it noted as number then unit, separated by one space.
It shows 5.4 cm
